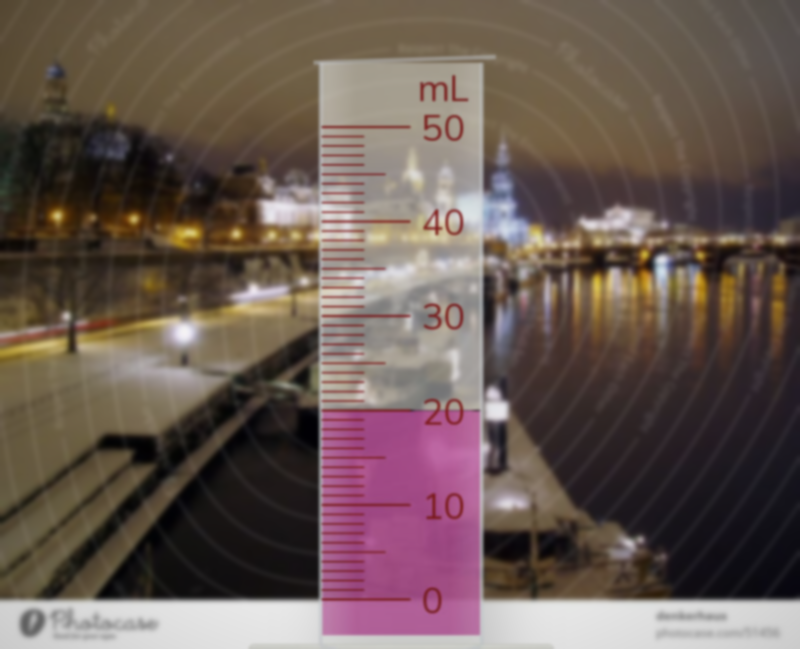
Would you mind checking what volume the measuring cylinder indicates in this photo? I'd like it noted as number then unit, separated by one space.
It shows 20 mL
